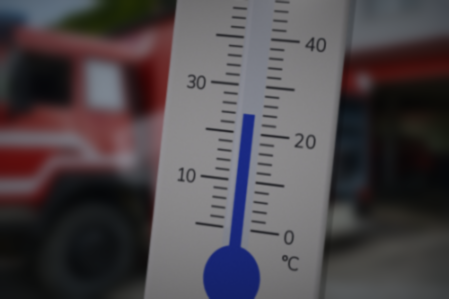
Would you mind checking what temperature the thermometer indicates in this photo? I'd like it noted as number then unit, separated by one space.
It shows 24 °C
